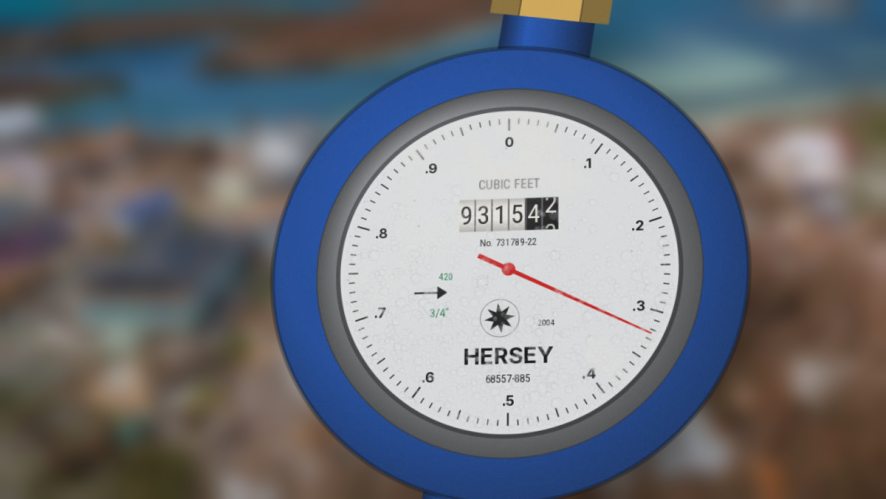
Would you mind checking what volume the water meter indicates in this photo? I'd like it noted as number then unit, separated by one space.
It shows 931542.32 ft³
